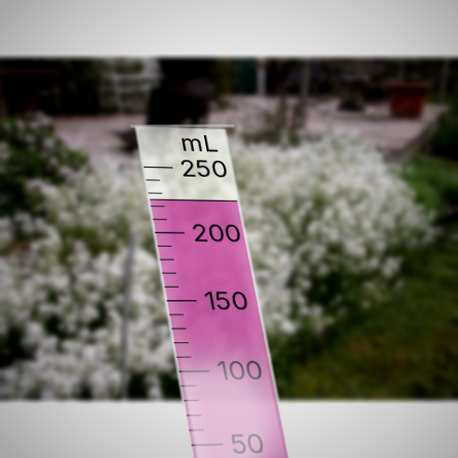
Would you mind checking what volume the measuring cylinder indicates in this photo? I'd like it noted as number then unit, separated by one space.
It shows 225 mL
